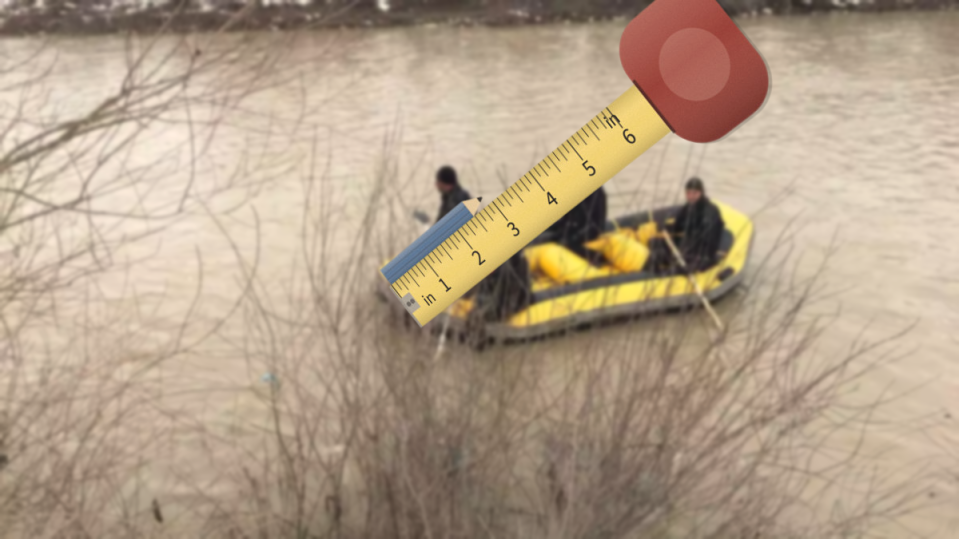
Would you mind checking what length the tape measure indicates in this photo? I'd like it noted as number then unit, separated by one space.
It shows 2.875 in
